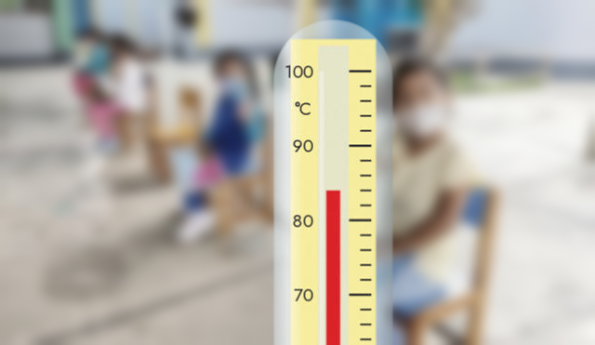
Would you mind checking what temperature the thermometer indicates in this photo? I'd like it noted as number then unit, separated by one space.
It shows 84 °C
